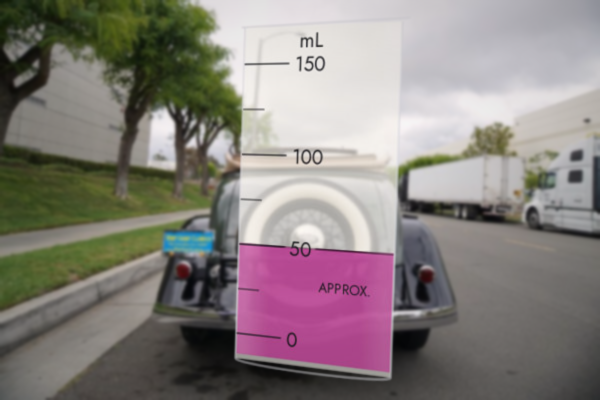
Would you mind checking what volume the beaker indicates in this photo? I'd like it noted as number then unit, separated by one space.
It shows 50 mL
